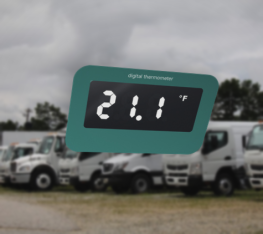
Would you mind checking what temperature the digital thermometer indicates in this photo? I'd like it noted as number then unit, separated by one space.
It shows 21.1 °F
